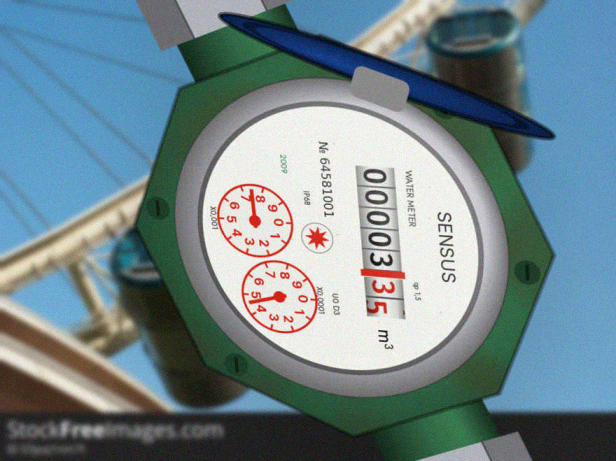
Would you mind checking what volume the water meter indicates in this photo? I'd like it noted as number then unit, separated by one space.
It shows 3.3474 m³
